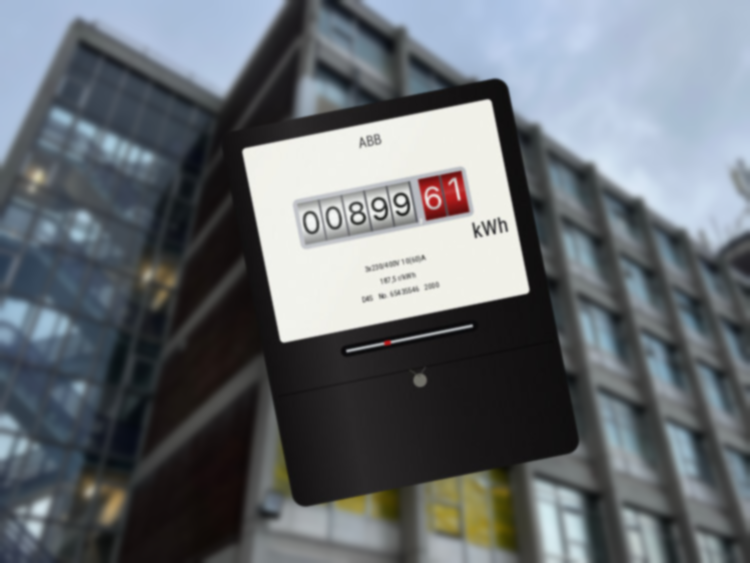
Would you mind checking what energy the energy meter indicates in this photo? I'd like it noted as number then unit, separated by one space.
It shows 899.61 kWh
